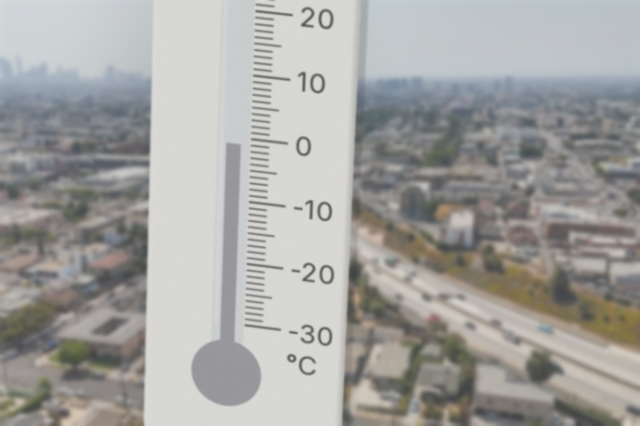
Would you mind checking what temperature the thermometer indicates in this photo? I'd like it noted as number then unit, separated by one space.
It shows -1 °C
